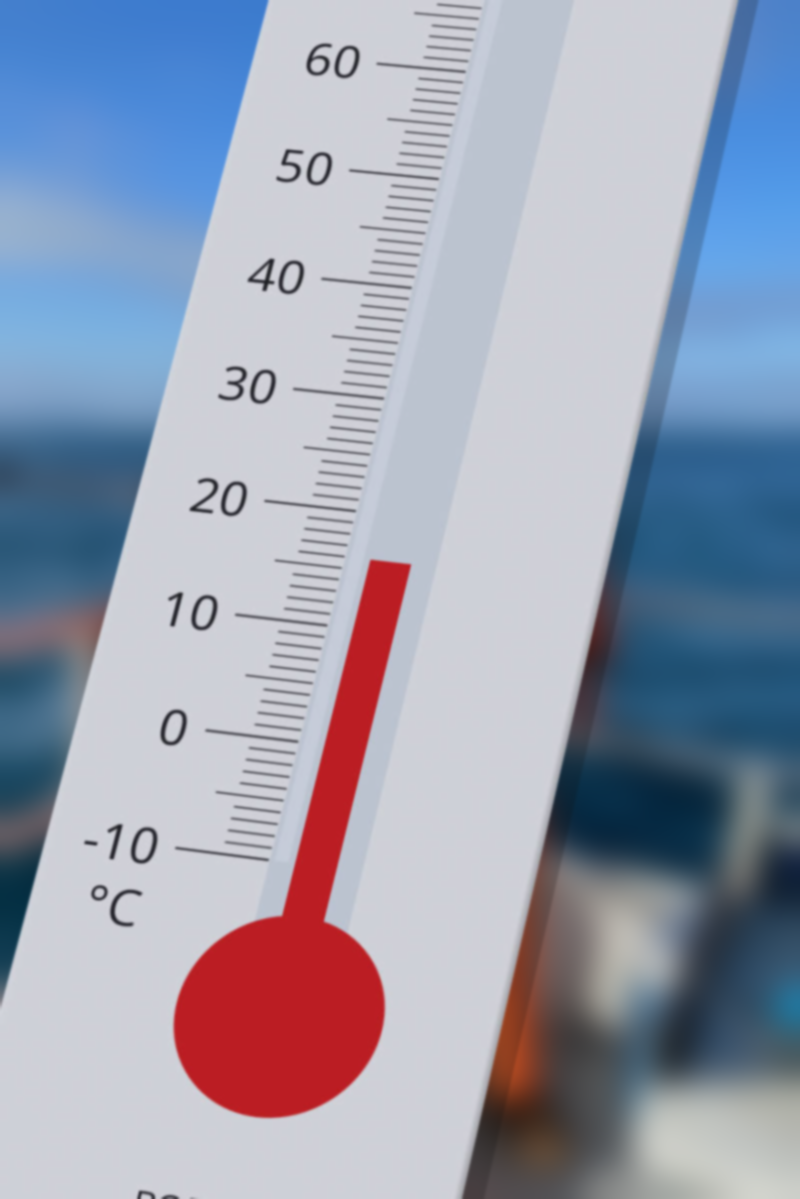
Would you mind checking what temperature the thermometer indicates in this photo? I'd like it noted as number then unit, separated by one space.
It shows 16 °C
